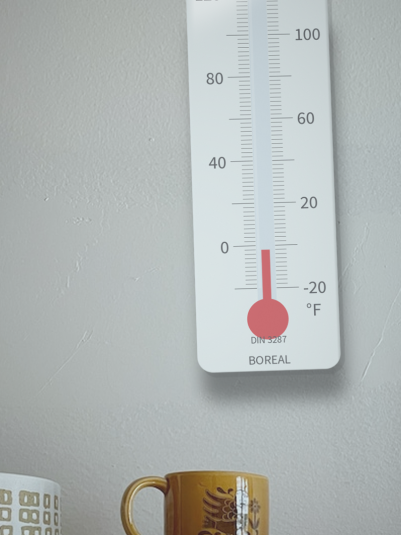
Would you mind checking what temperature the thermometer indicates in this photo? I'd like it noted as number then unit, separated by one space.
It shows -2 °F
